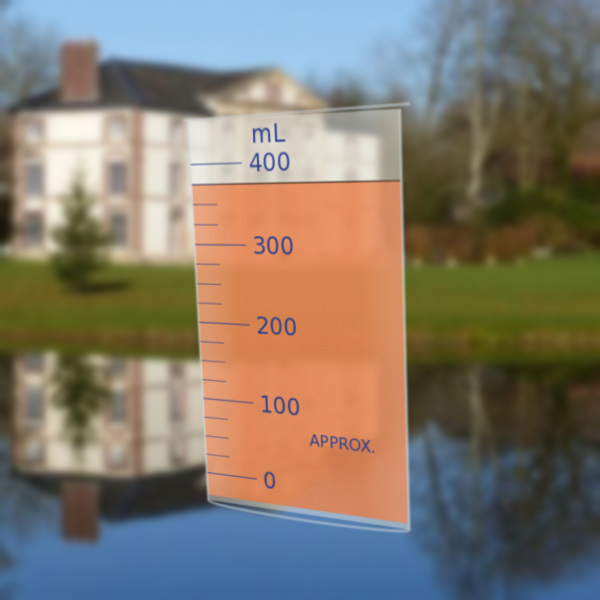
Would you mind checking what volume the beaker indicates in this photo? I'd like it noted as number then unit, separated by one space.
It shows 375 mL
